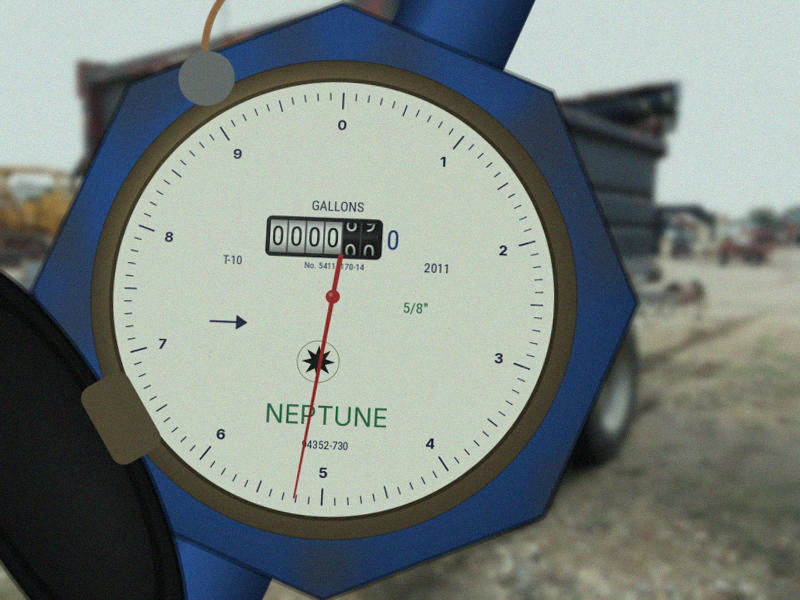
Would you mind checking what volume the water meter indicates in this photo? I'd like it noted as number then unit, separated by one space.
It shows 895.2 gal
